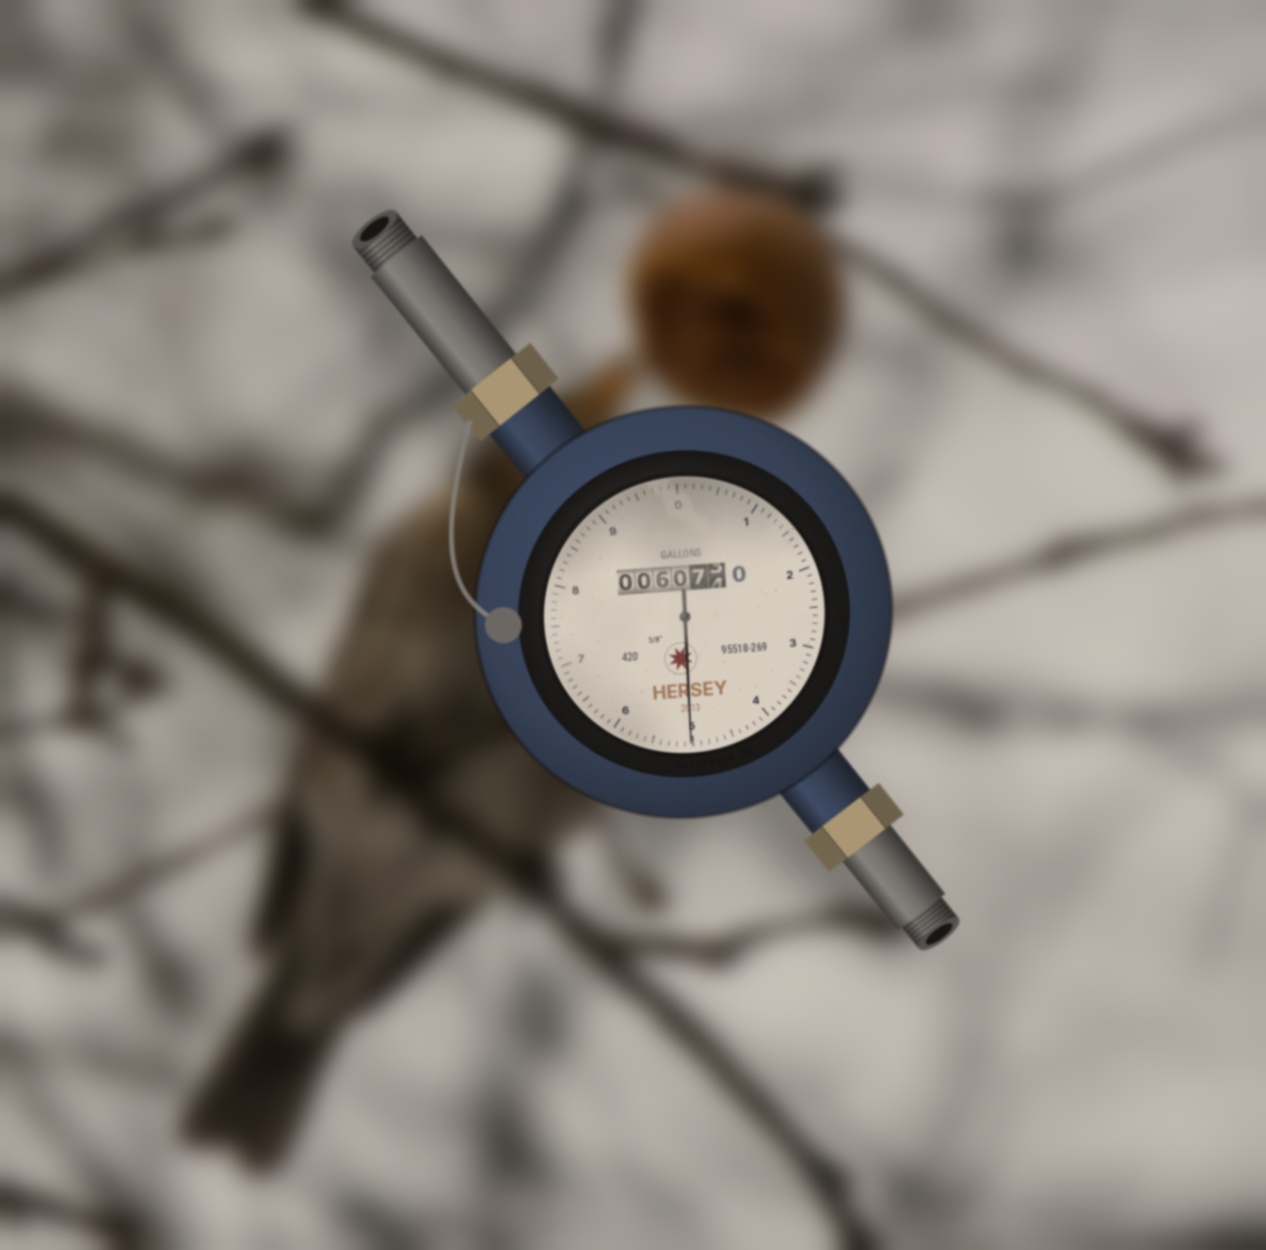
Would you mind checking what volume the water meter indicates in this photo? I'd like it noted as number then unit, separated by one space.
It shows 60735.0 gal
